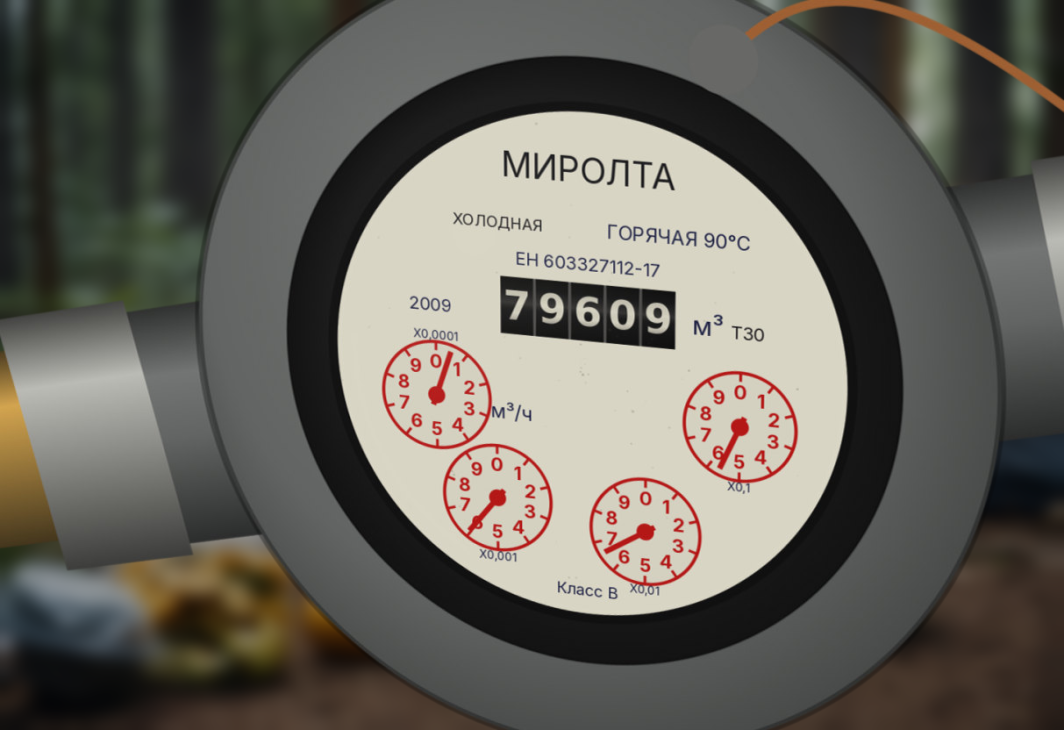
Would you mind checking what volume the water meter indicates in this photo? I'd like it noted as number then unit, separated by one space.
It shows 79609.5660 m³
